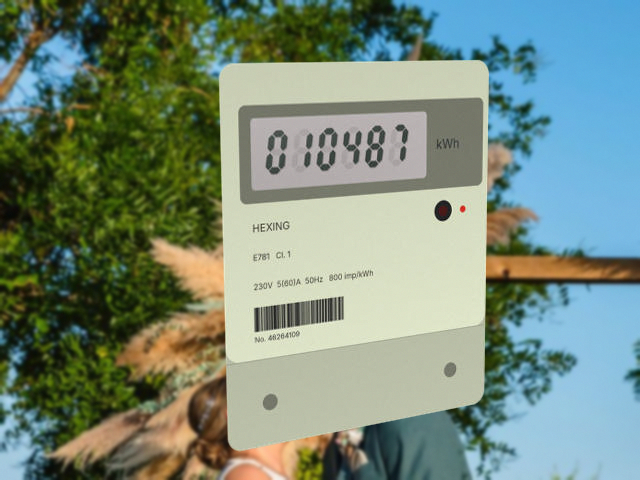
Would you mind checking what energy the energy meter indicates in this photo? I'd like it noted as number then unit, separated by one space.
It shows 10487 kWh
